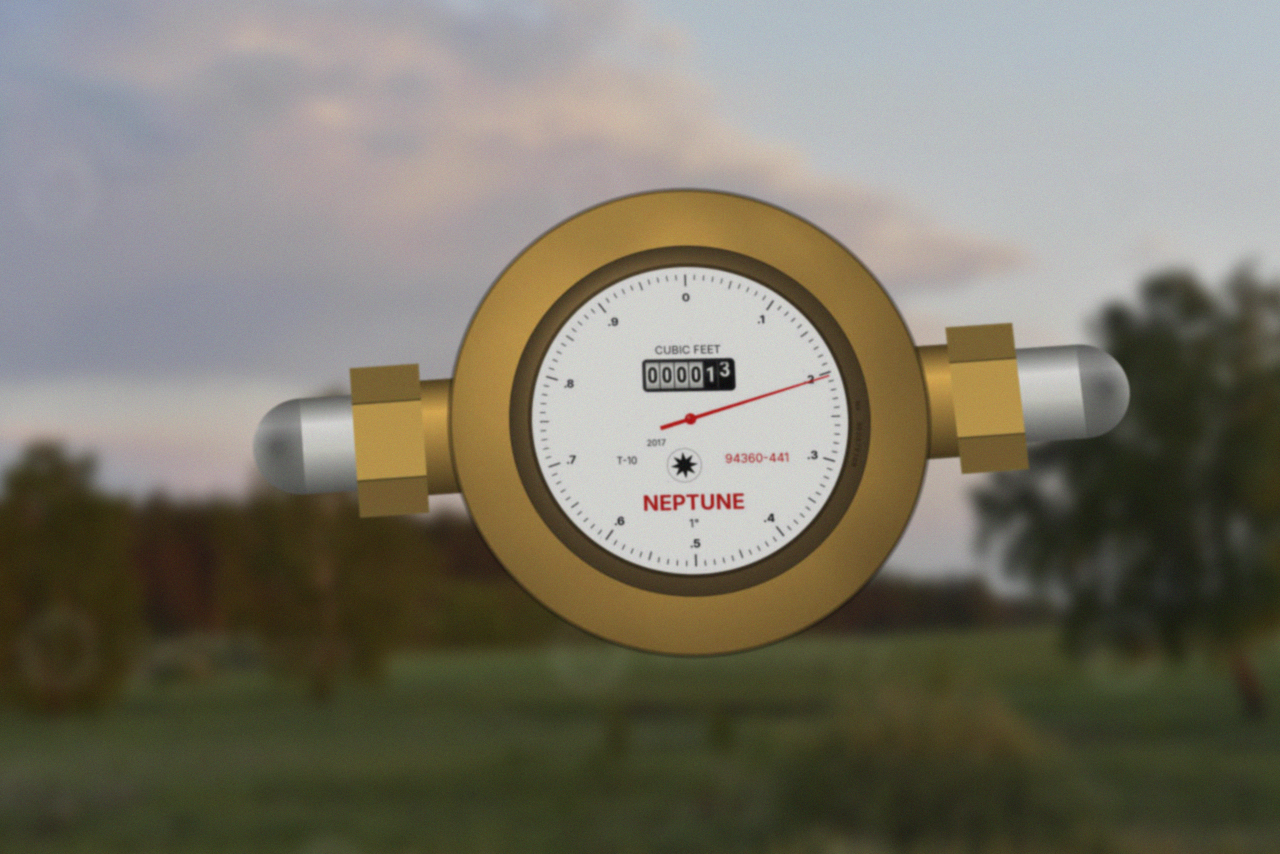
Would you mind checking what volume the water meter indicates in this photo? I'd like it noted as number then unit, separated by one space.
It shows 13.20 ft³
